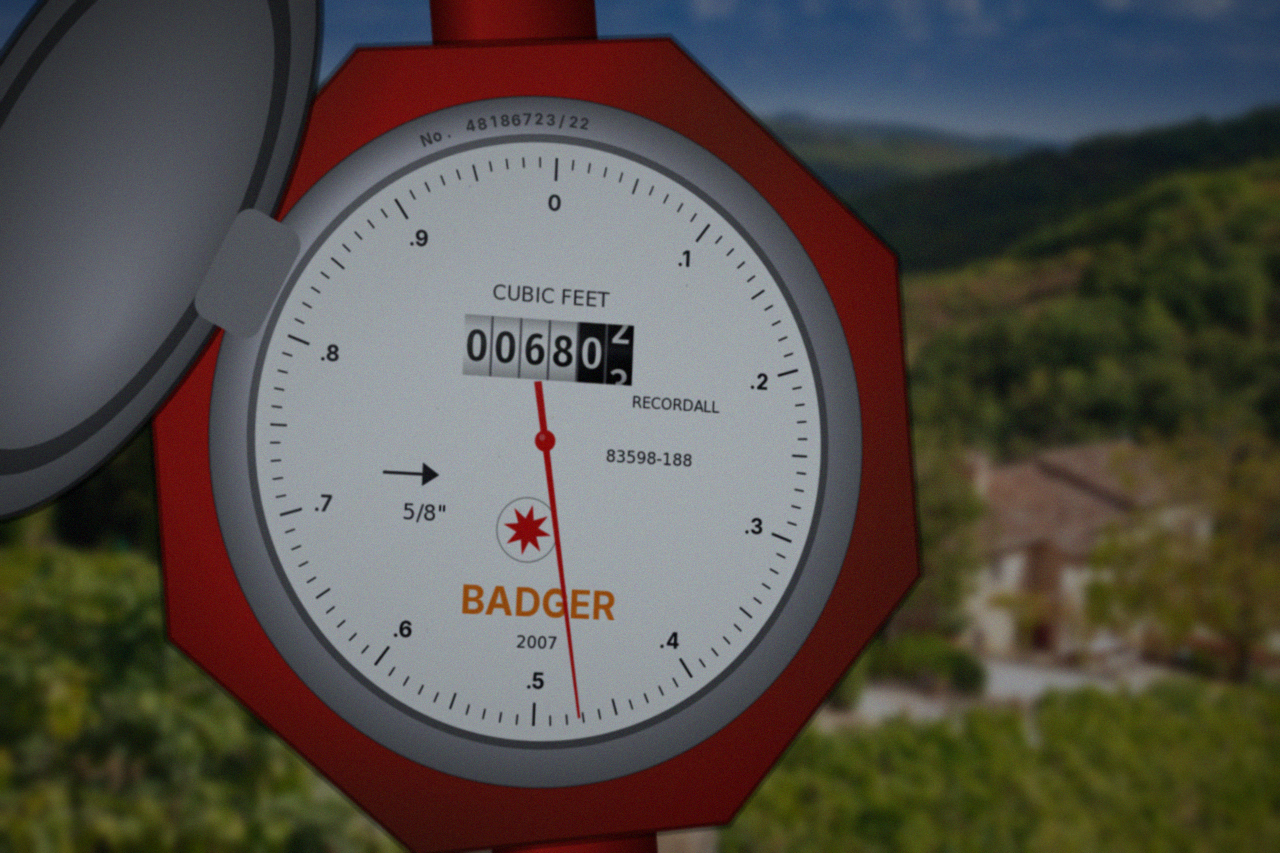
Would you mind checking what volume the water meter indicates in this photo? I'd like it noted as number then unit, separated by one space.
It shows 6802.47 ft³
